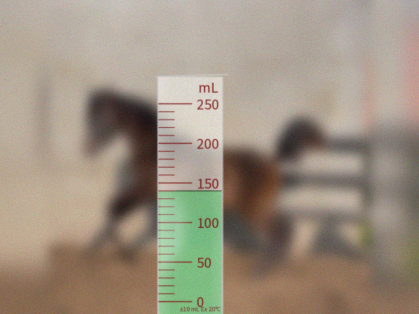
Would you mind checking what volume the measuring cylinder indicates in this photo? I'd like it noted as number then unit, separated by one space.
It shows 140 mL
